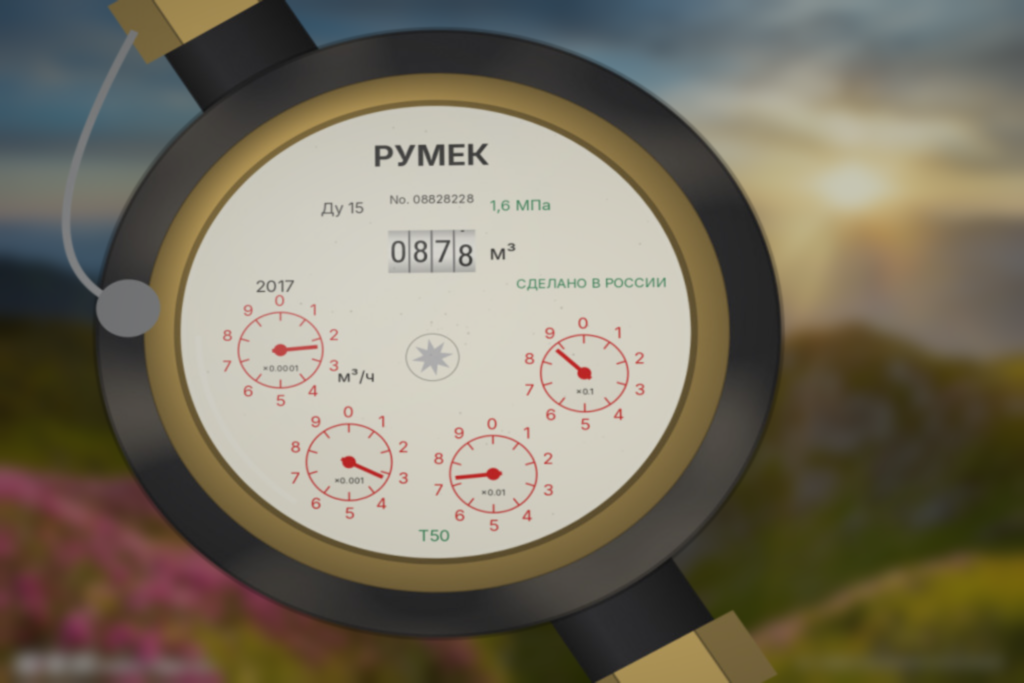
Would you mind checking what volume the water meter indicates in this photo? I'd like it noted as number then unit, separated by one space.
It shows 877.8732 m³
